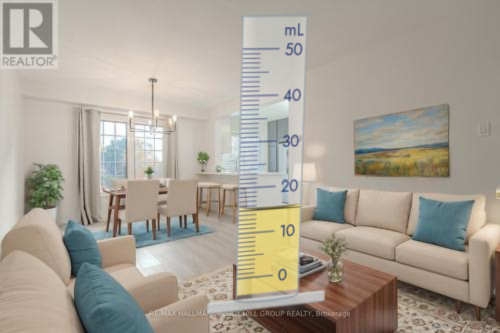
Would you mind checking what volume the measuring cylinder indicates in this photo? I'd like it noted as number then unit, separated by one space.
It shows 15 mL
